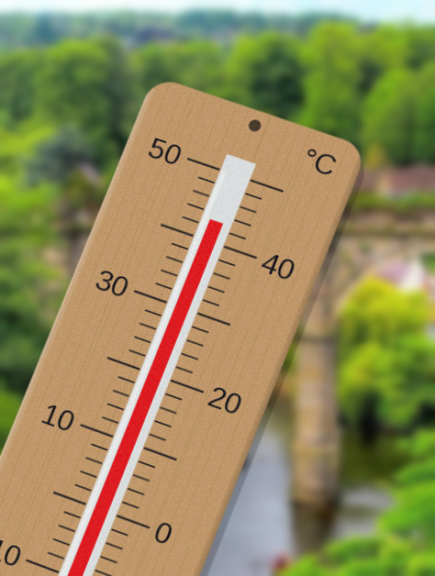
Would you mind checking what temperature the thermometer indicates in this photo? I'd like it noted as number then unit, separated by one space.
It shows 43 °C
